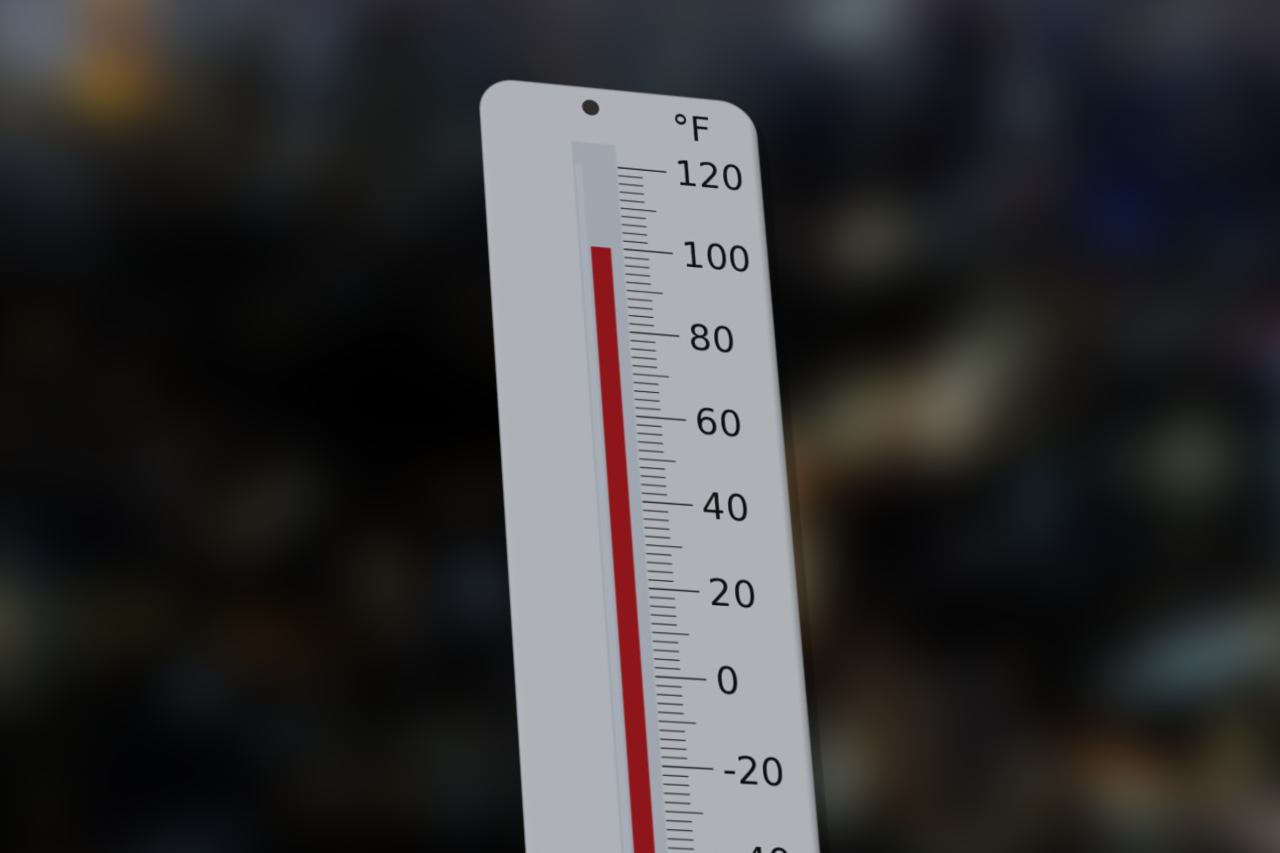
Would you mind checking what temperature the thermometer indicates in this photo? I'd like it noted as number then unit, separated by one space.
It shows 100 °F
